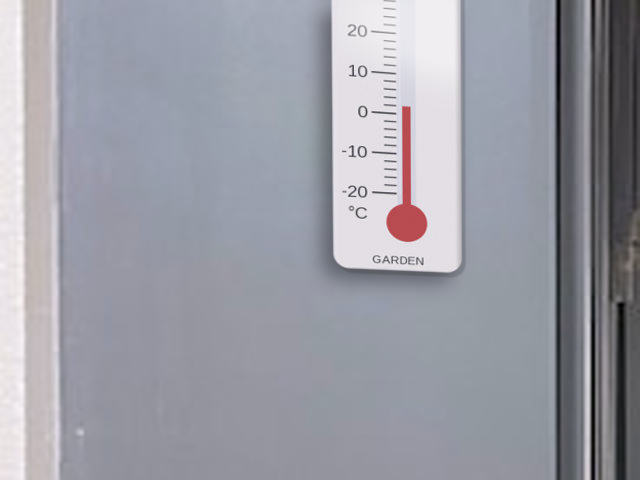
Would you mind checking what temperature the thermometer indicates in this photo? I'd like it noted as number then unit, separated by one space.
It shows 2 °C
